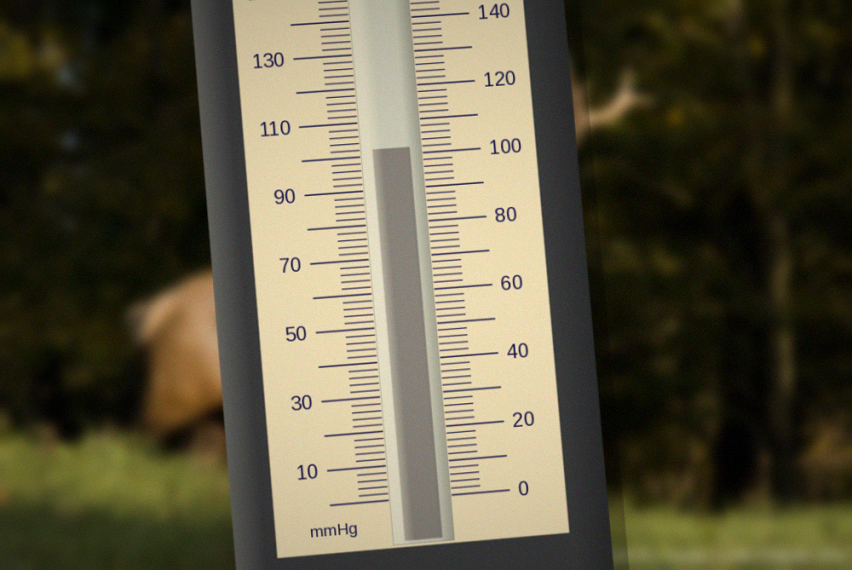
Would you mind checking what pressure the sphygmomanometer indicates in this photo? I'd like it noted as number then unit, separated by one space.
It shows 102 mmHg
